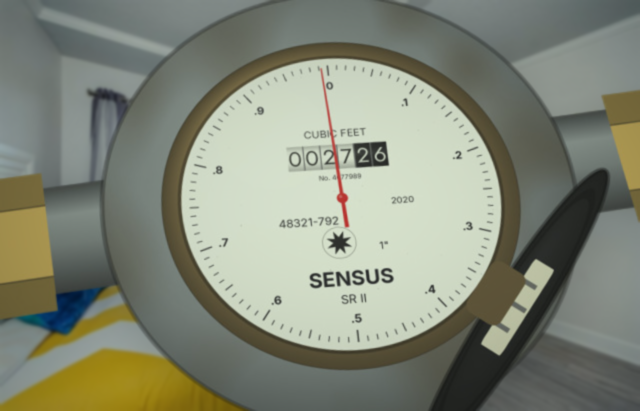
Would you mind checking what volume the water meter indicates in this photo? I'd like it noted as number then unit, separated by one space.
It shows 2725.99 ft³
